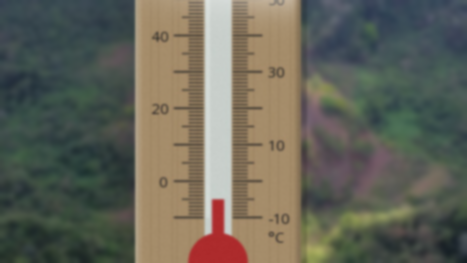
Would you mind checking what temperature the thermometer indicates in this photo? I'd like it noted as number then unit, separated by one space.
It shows -5 °C
